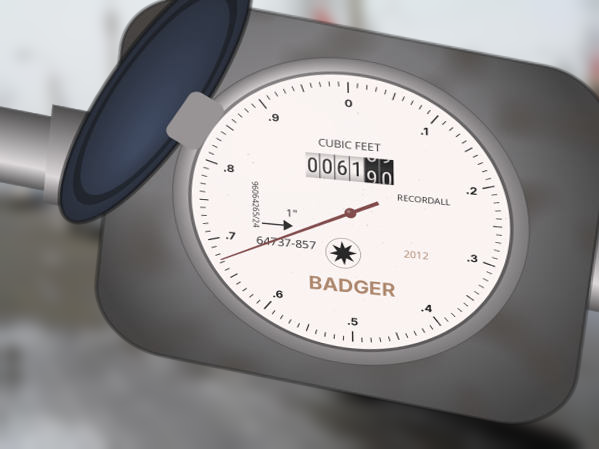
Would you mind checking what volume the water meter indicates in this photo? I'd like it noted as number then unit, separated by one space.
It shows 6189.67 ft³
